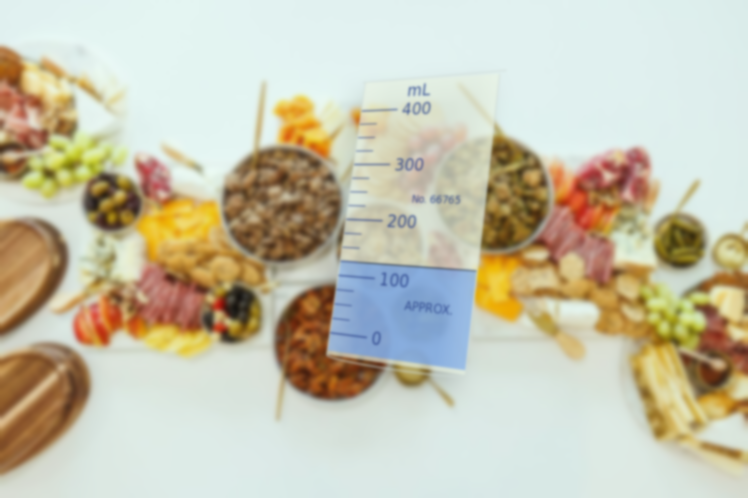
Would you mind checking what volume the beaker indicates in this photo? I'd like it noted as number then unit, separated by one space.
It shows 125 mL
